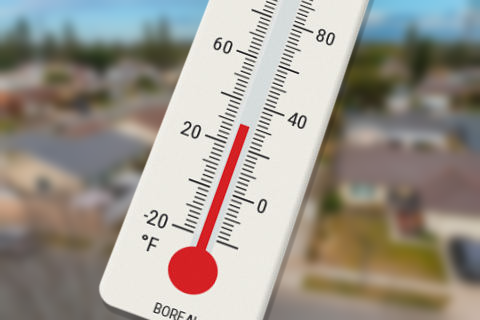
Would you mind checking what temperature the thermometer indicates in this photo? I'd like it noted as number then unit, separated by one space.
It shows 30 °F
